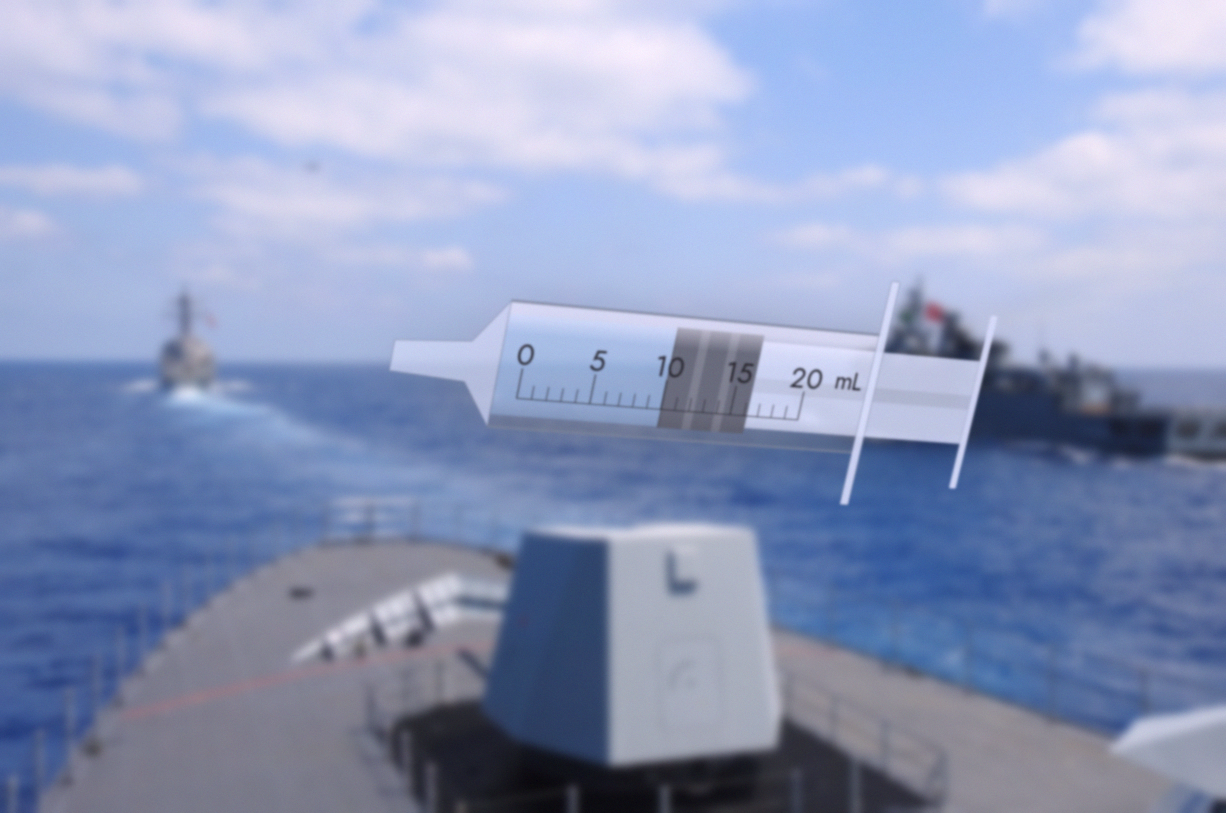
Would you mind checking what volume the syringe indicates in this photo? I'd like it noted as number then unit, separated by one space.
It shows 10 mL
